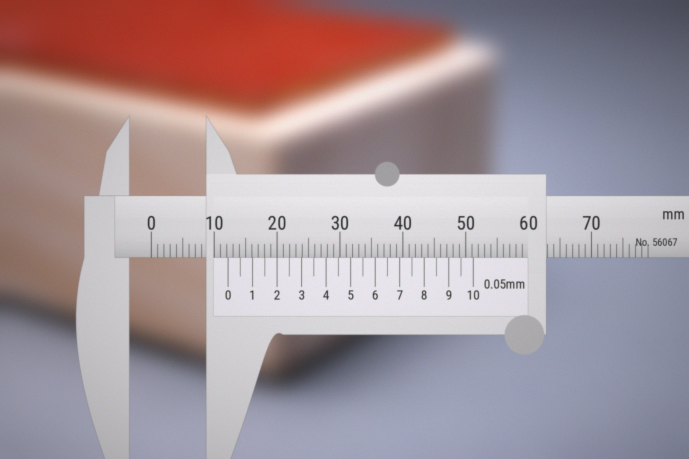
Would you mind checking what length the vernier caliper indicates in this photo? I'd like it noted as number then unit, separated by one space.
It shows 12.2 mm
